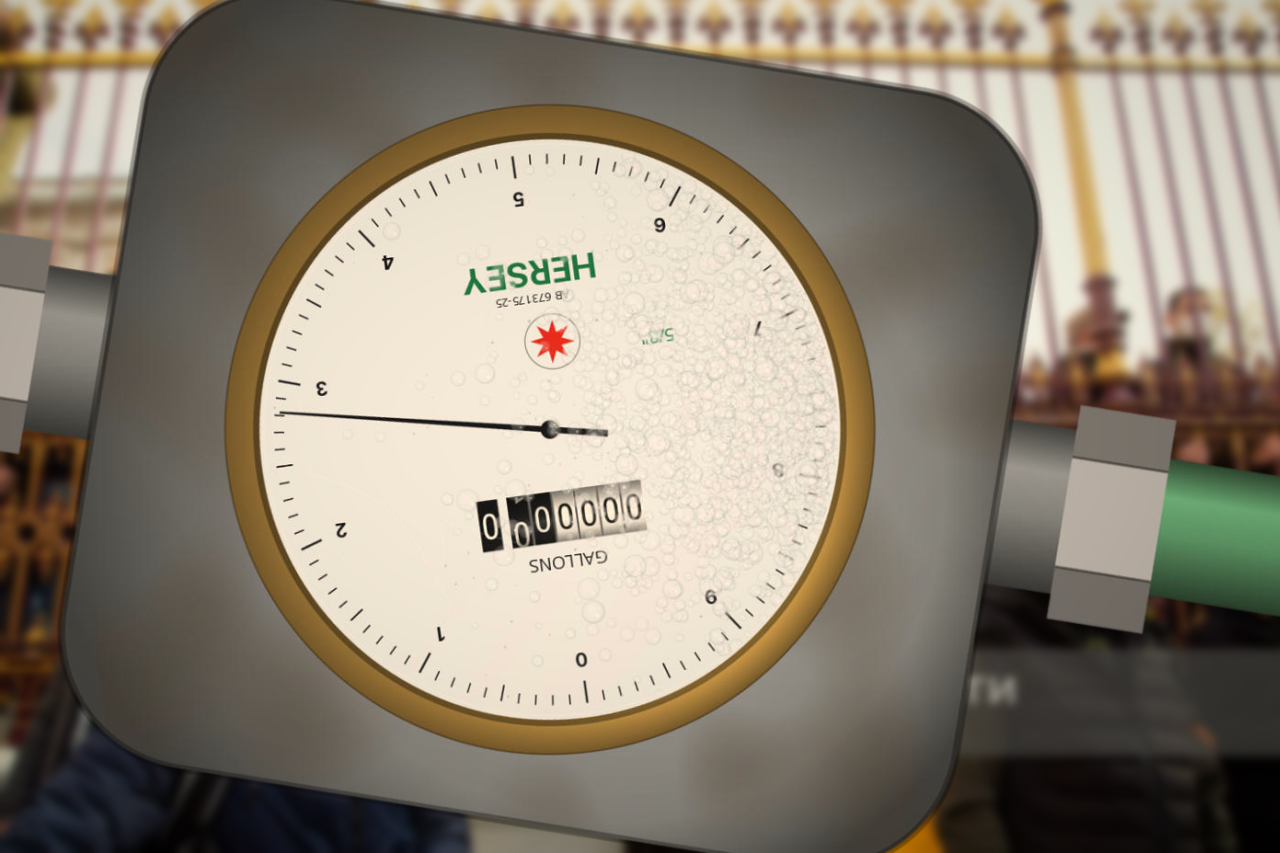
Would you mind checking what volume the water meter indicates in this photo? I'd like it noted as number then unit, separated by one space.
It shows 2.8 gal
